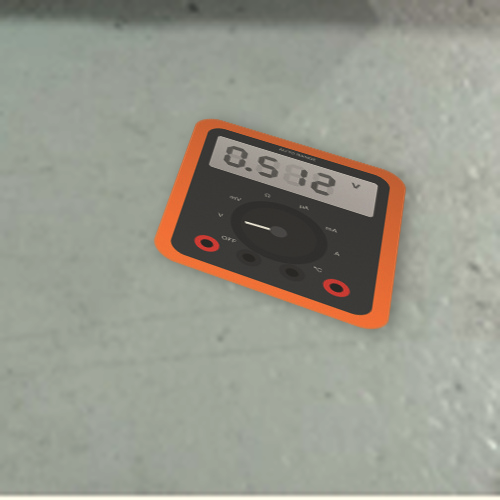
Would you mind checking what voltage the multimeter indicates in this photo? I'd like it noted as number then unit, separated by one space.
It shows 0.512 V
